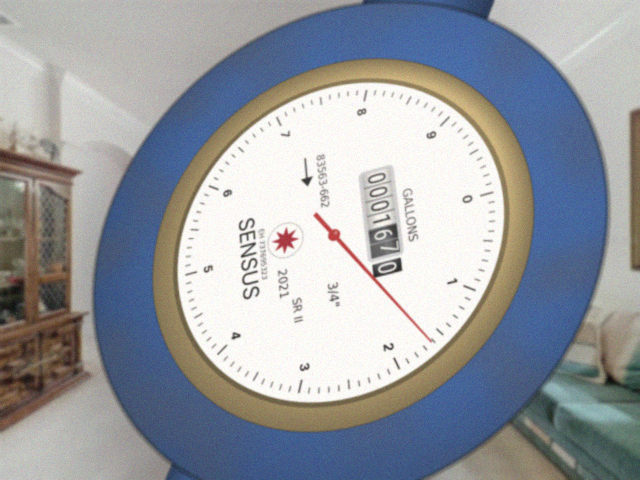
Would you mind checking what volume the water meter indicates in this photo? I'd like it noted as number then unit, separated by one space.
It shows 1671.6 gal
